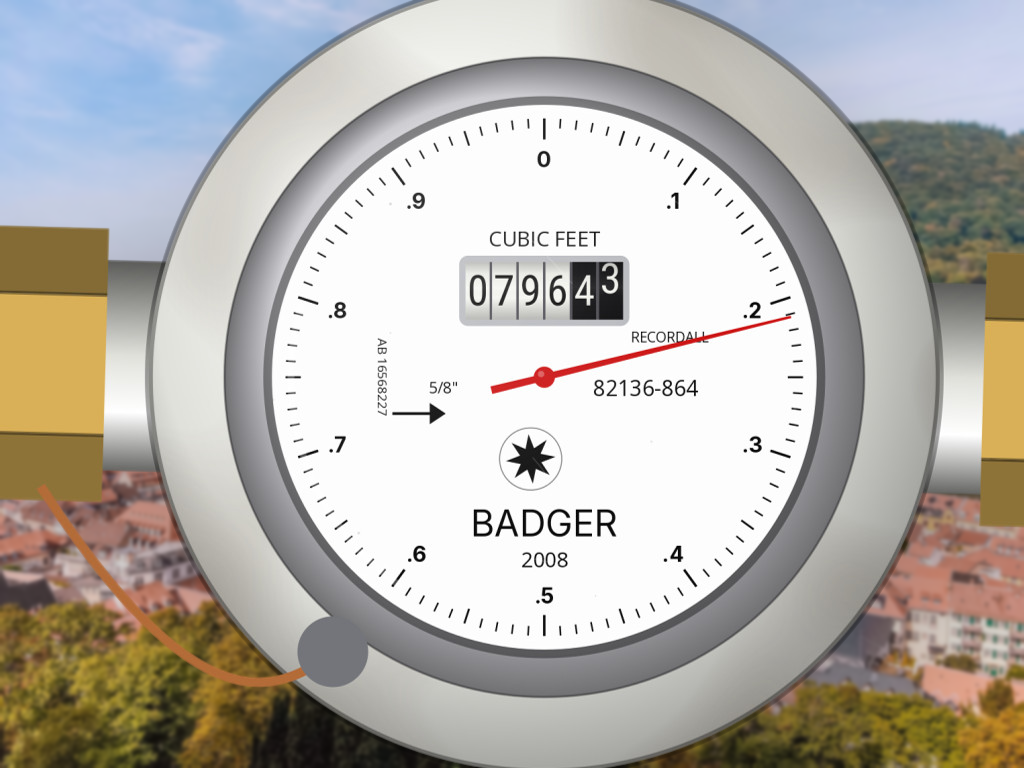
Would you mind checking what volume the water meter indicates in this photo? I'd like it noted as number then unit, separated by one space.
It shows 79643.21 ft³
